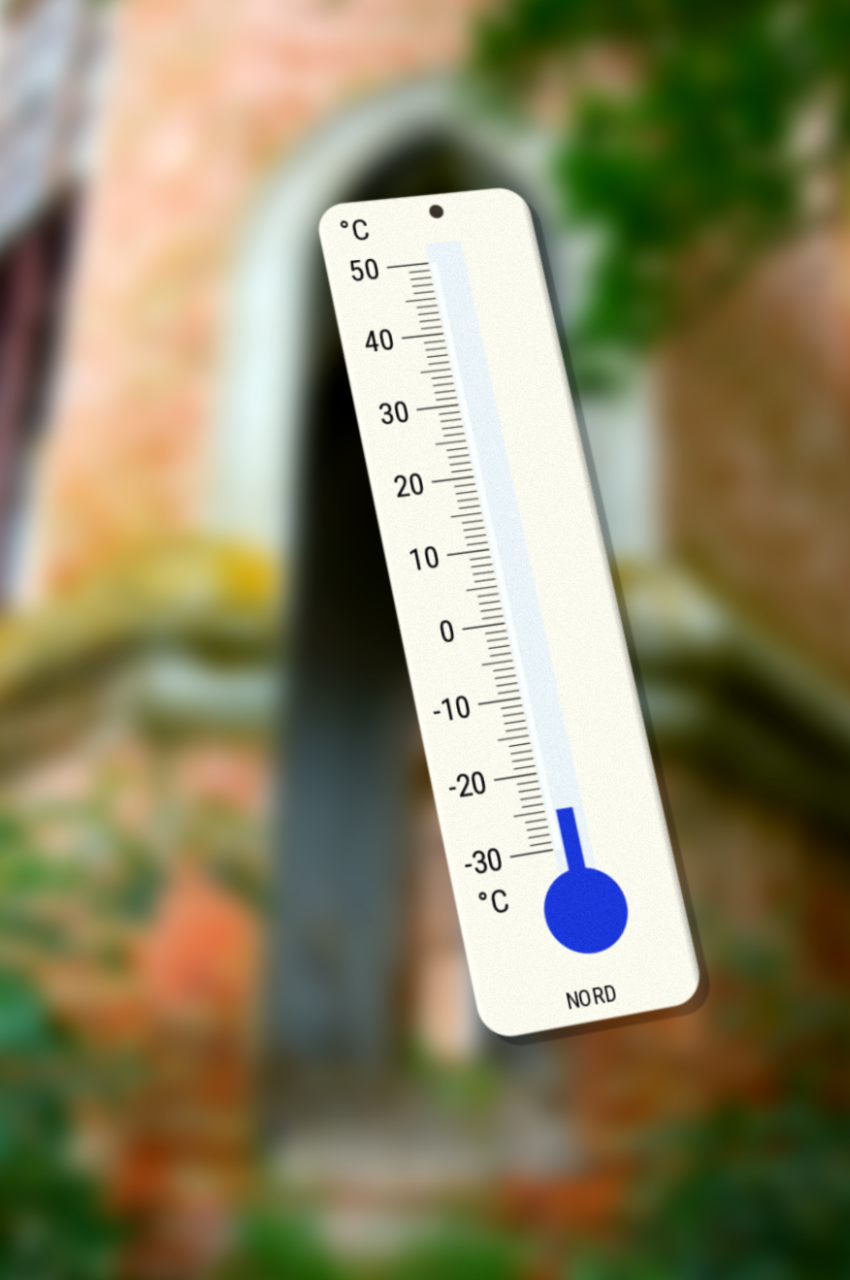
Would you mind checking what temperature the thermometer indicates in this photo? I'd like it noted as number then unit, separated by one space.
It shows -25 °C
